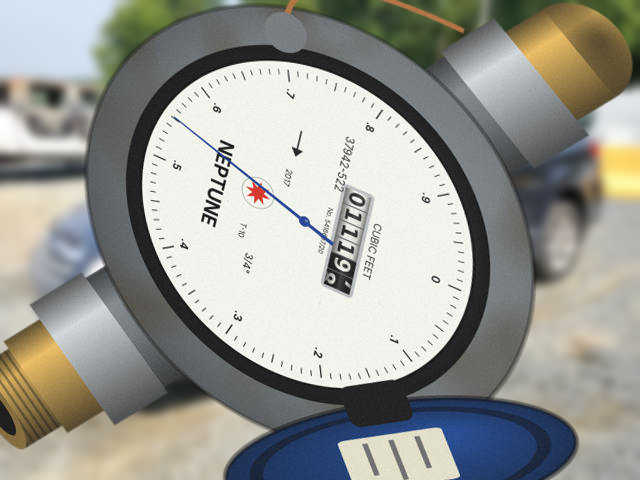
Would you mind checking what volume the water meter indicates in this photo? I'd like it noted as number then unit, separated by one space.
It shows 11197.55 ft³
